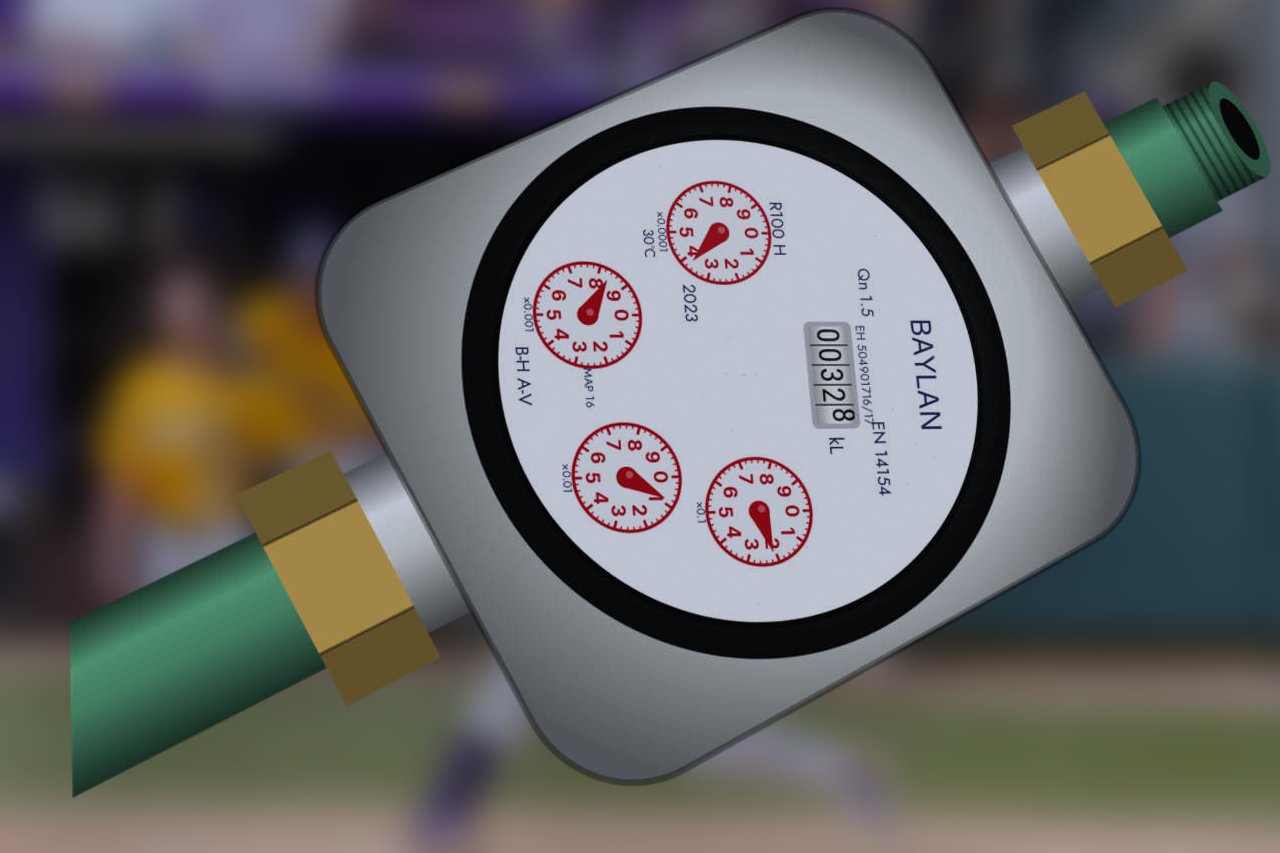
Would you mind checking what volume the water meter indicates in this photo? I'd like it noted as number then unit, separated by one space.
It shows 328.2083 kL
